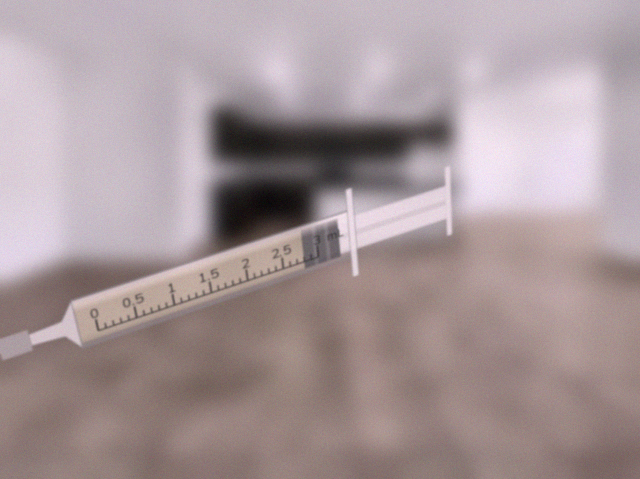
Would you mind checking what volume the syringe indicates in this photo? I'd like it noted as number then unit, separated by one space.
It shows 2.8 mL
